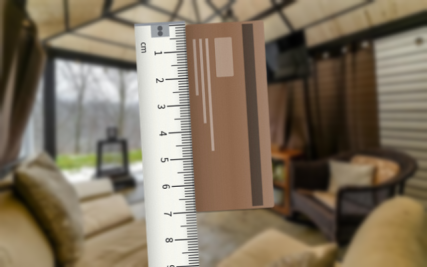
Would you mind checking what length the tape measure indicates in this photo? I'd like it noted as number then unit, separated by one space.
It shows 7 cm
